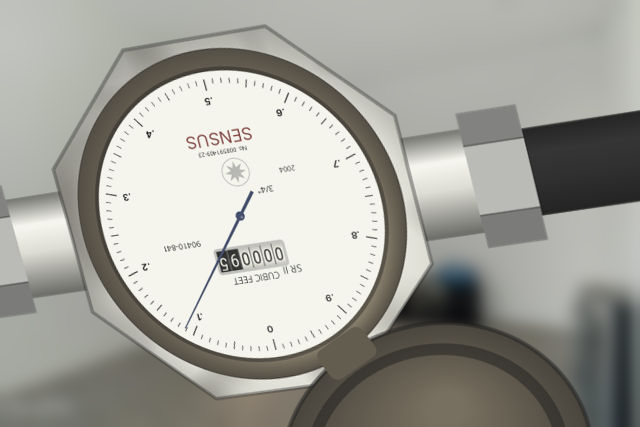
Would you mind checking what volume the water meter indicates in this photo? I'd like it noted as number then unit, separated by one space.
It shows 95.11 ft³
